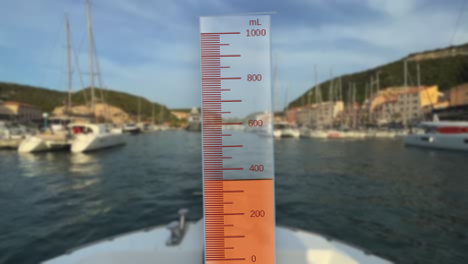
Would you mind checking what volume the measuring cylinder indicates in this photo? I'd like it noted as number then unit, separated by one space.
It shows 350 mL
